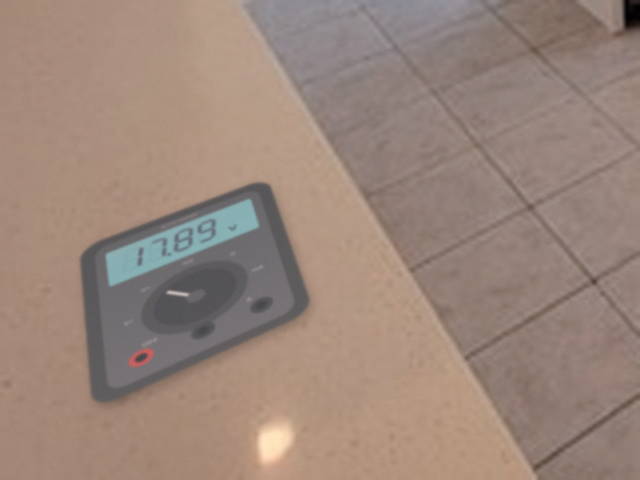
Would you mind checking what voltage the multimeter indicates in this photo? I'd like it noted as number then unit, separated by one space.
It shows 17.89 V
